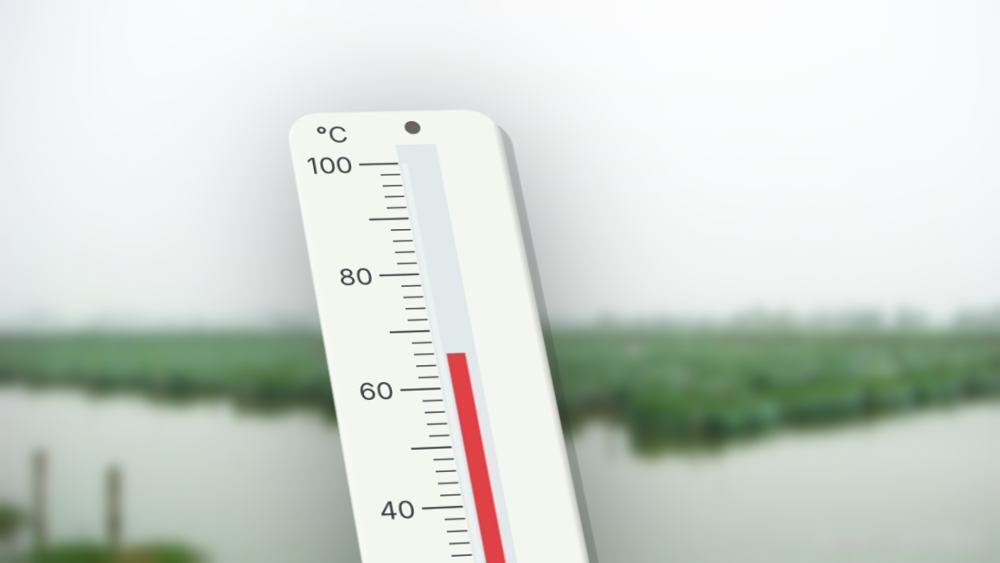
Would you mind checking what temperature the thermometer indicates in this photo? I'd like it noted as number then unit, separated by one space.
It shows 66 °C
